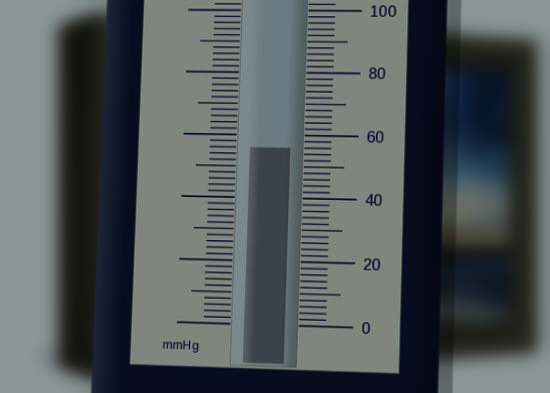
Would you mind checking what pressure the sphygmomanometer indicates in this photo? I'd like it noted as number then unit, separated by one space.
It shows 56 mmHg
